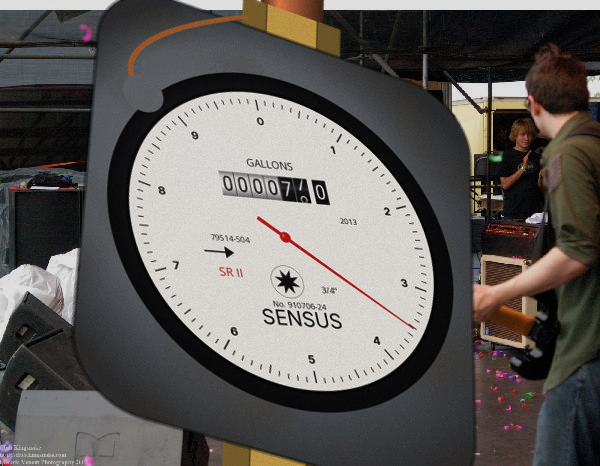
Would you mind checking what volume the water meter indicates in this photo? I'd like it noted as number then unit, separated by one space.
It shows 773.5 gal
